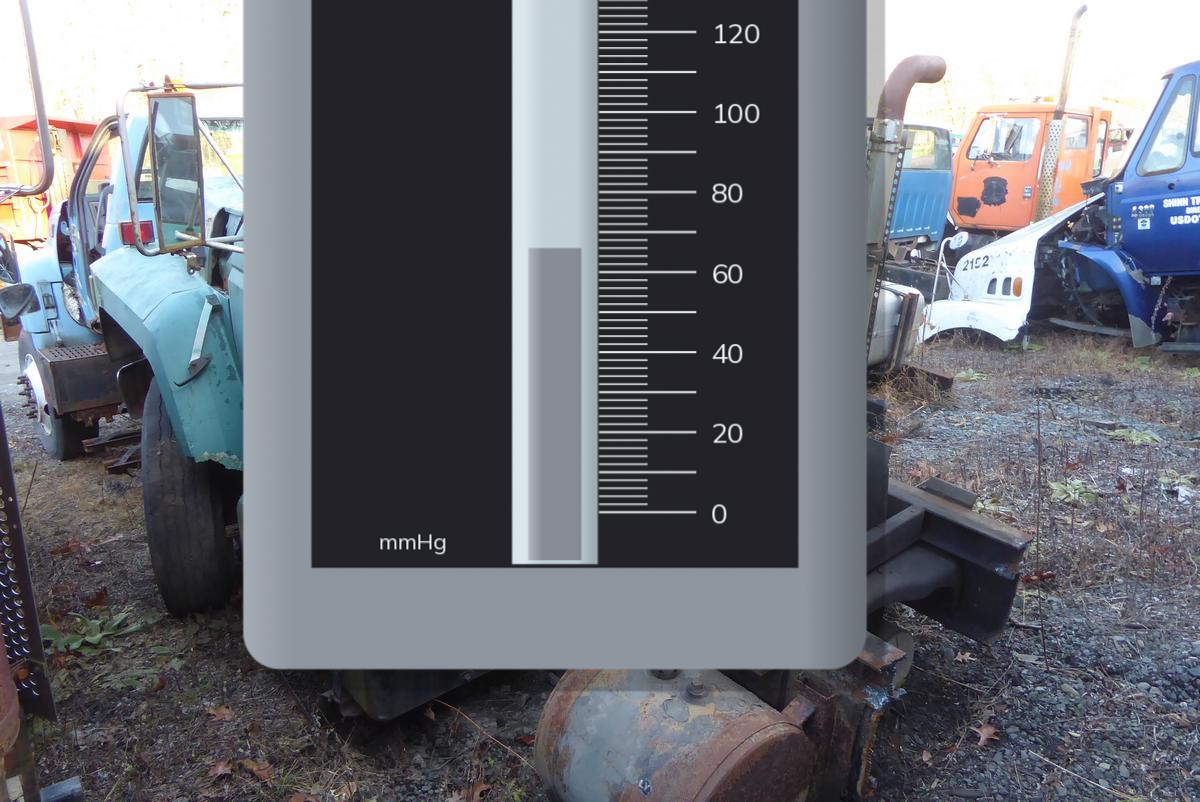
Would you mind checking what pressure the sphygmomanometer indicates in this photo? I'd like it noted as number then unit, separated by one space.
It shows 66 mmHg
